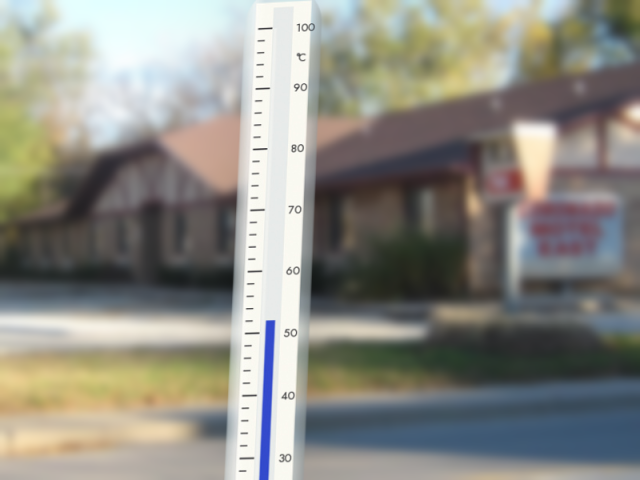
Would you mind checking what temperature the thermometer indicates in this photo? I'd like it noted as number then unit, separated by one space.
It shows 52 °C
